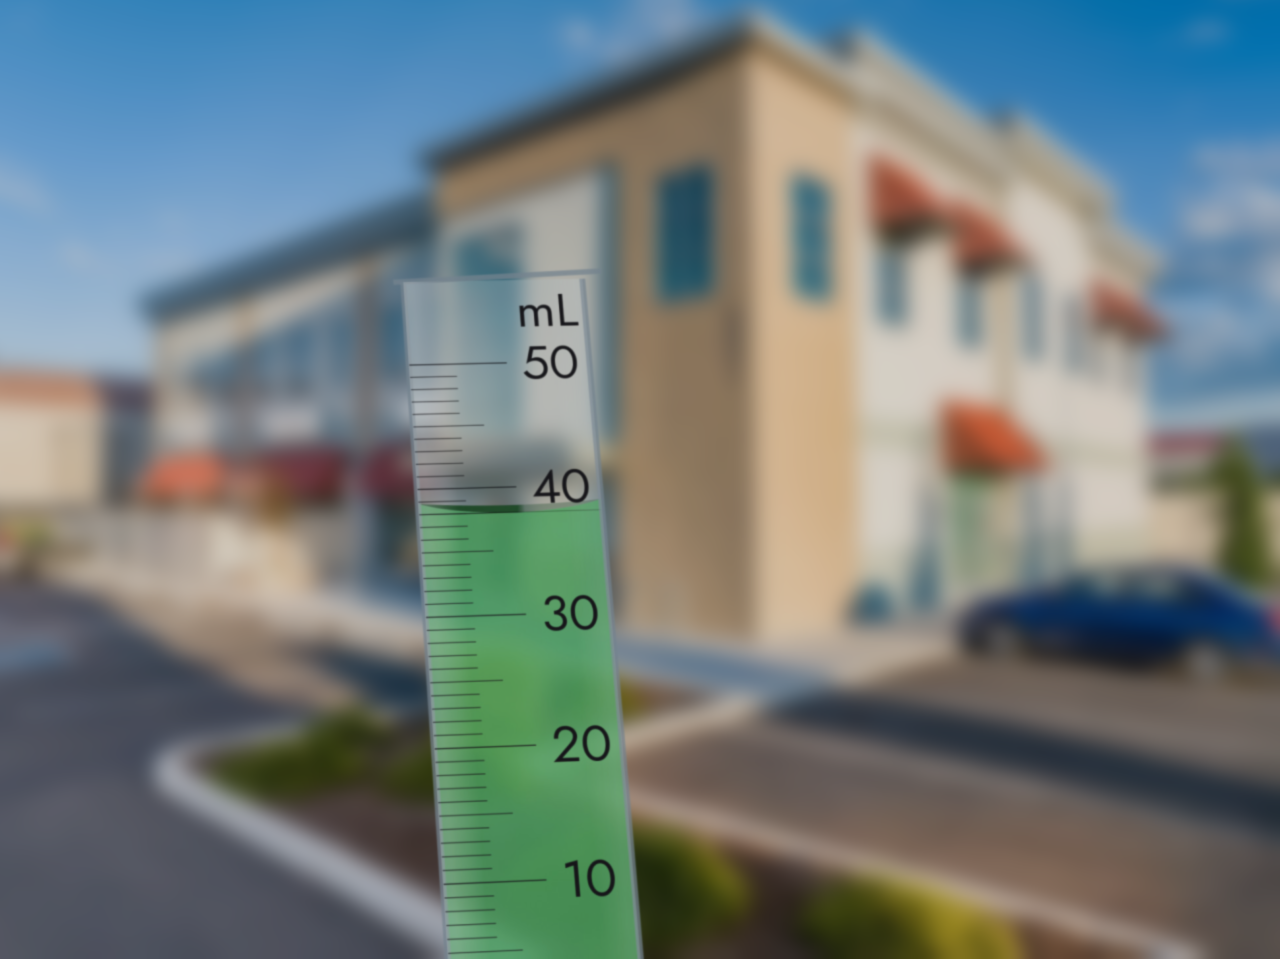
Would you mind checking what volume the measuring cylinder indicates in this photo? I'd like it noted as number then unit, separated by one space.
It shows 38 mL
